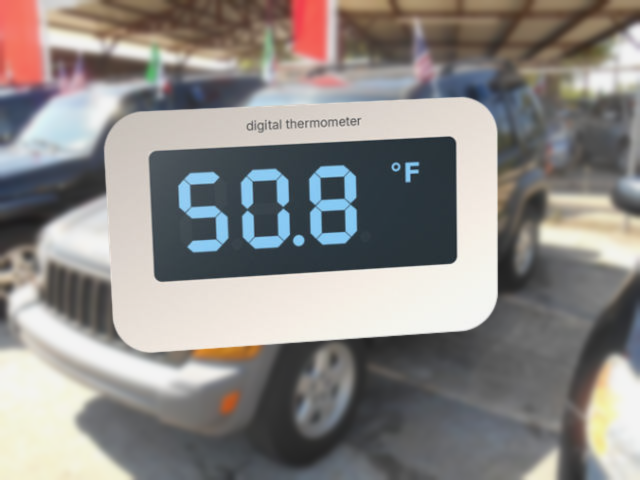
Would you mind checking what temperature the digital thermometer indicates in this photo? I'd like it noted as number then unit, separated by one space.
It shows 50.8 °F
